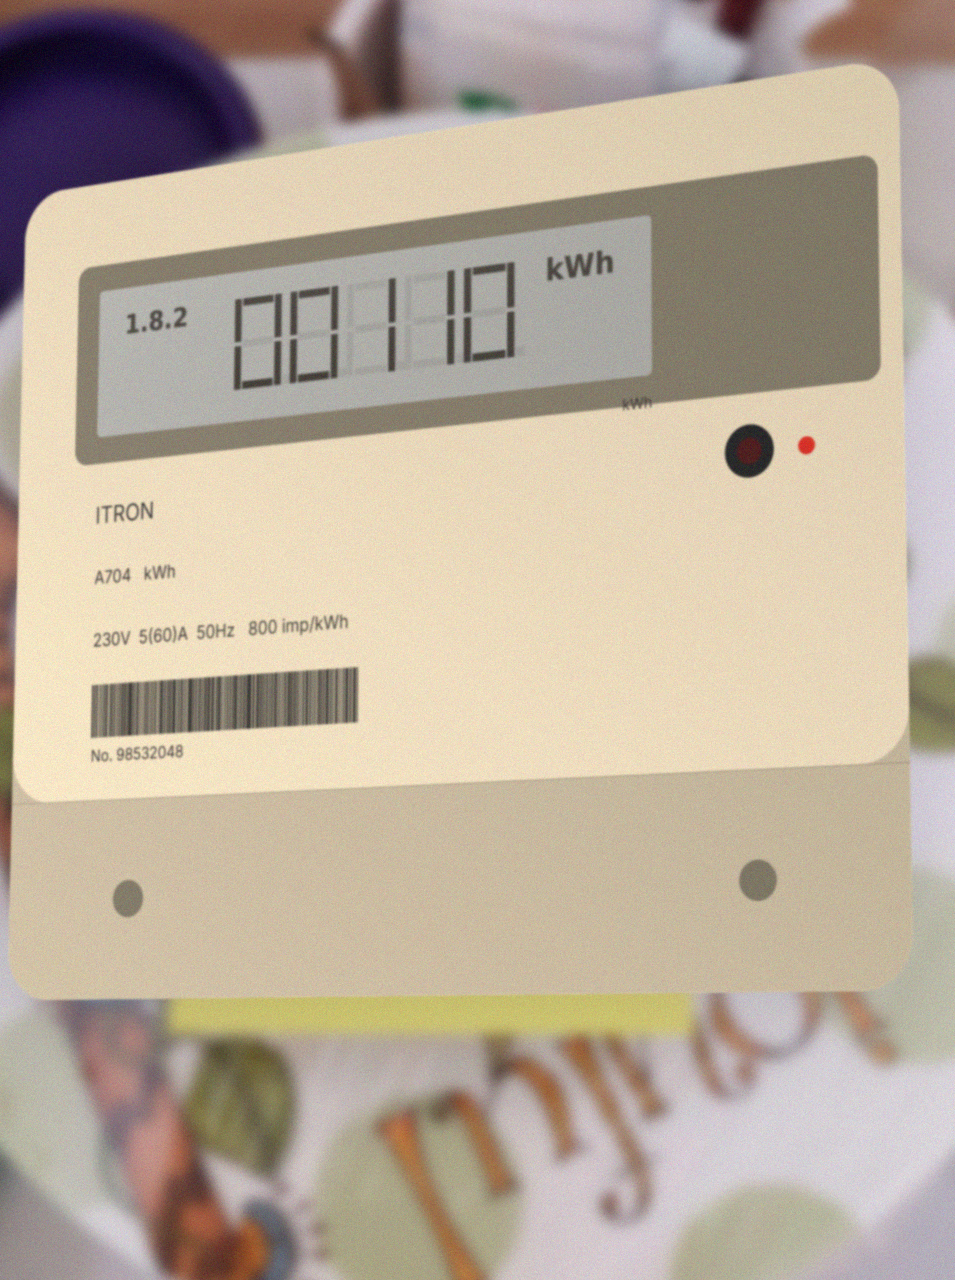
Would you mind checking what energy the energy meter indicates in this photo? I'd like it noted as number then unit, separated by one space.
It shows 110 kWh
